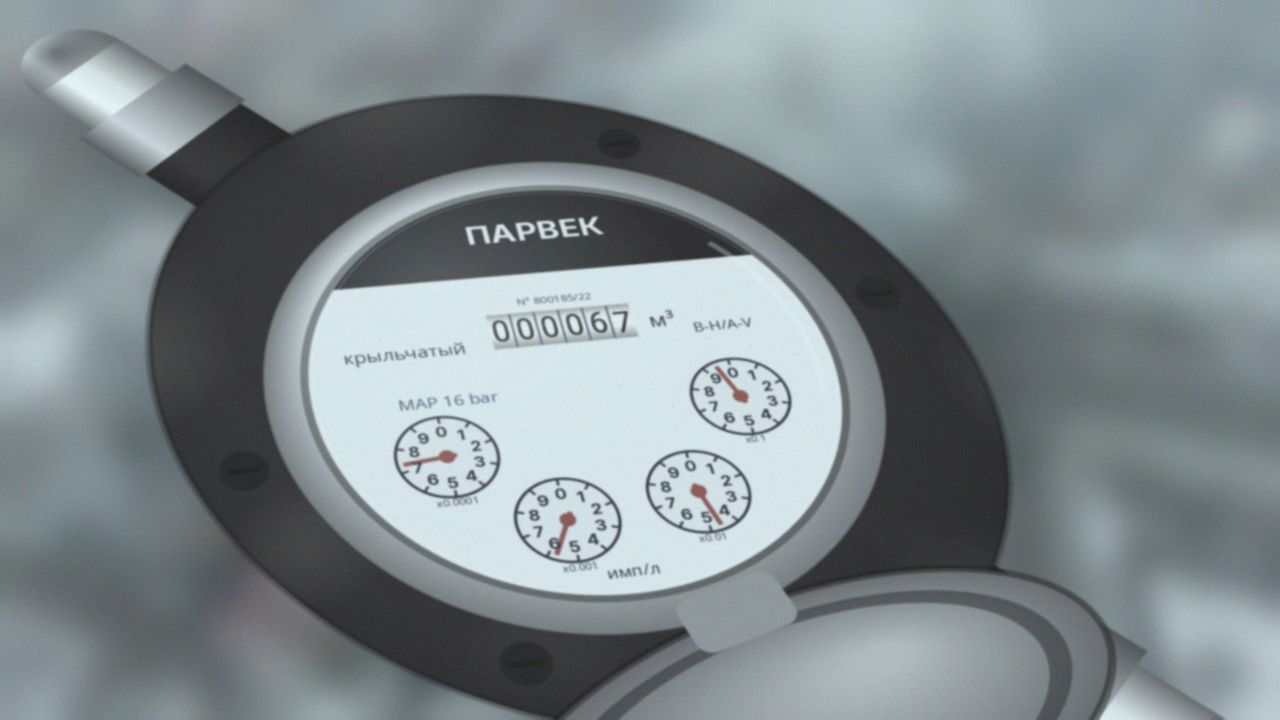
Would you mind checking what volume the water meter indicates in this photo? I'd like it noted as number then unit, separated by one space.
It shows 66.9457 m³
